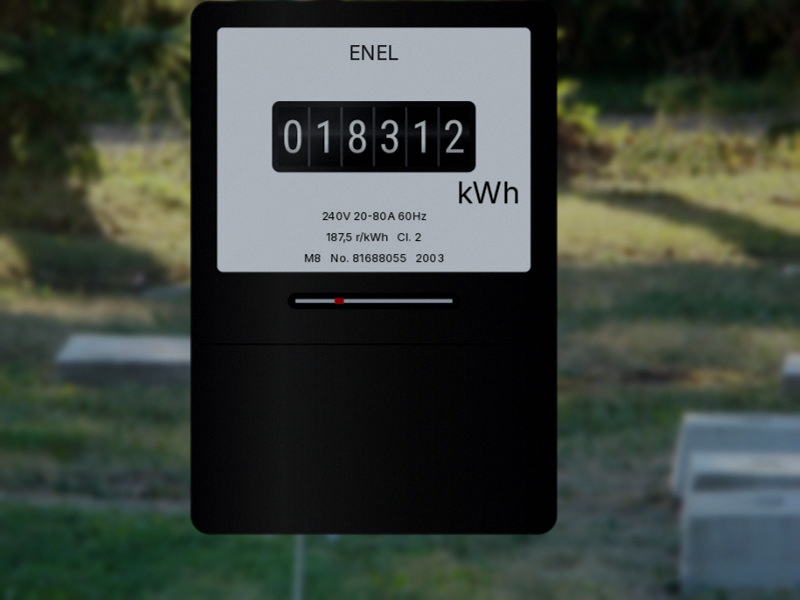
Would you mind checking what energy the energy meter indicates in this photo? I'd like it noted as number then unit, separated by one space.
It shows 18312 kWh
